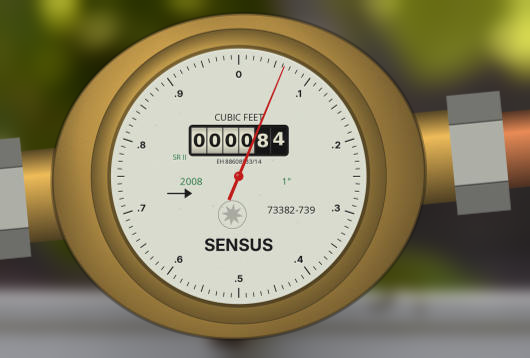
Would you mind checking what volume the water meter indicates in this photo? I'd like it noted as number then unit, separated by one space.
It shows 84.06 ft³
